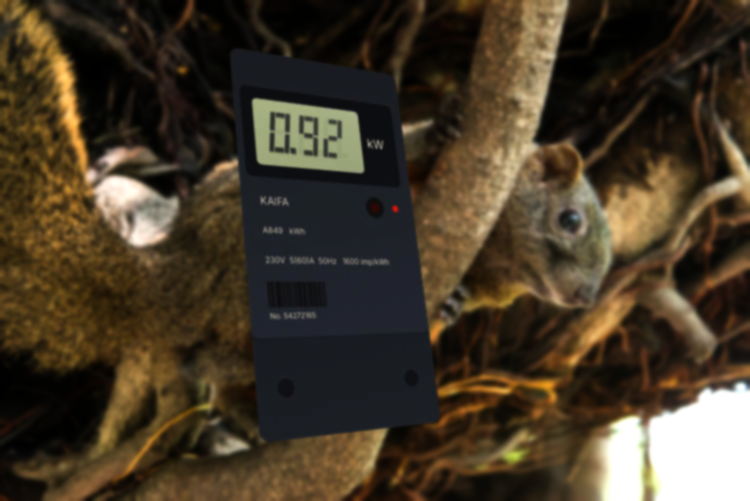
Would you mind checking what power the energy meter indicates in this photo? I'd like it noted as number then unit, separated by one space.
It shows 0.92 kW
